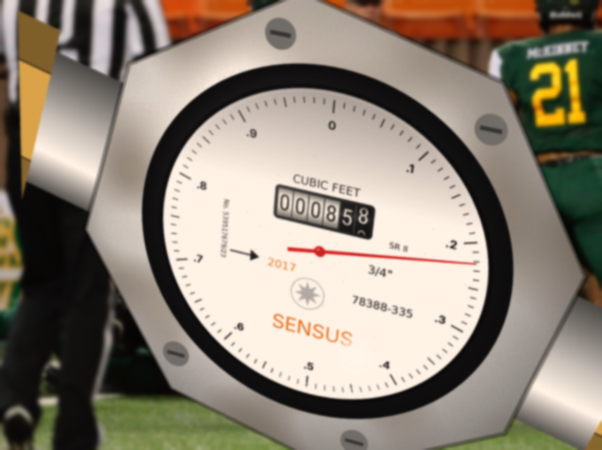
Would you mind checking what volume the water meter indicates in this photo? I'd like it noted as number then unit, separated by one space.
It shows 858.22 ft³
